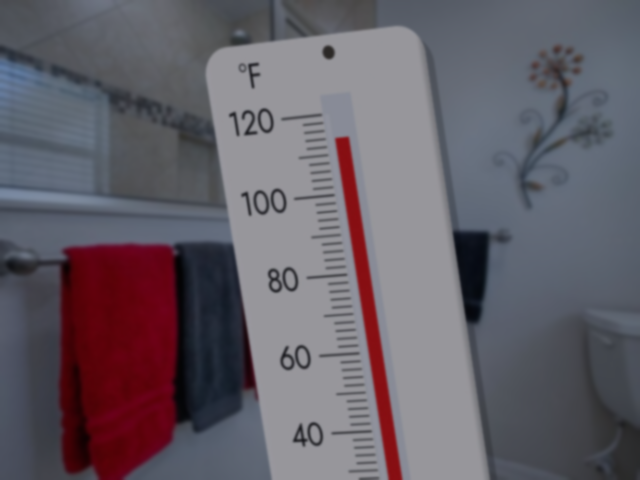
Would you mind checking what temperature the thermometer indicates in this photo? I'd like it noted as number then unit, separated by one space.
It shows 114 °F
